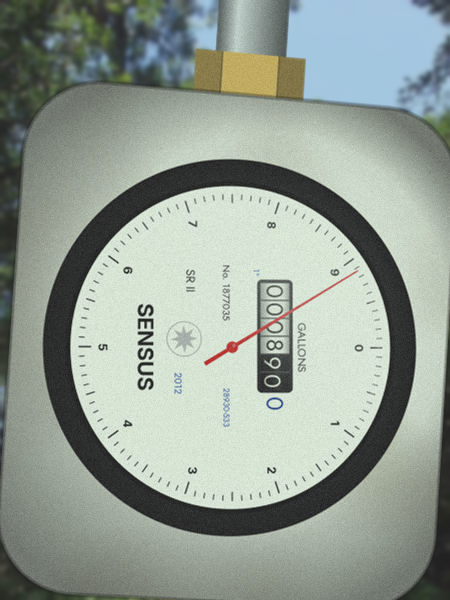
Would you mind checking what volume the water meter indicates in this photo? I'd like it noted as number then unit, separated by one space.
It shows 8899.1 gal
